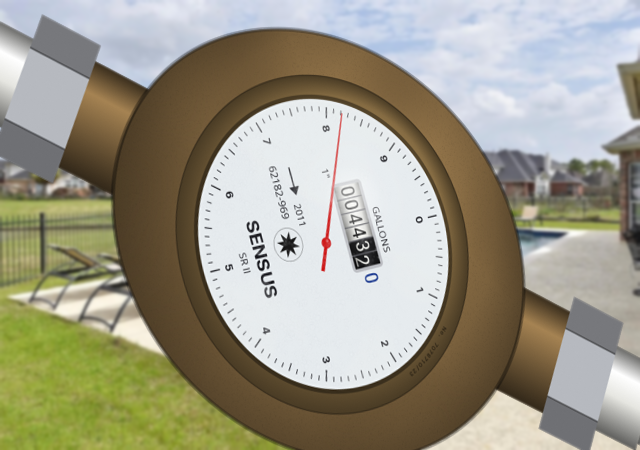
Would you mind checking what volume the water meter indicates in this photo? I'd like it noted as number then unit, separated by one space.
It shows 44318.2 gal
